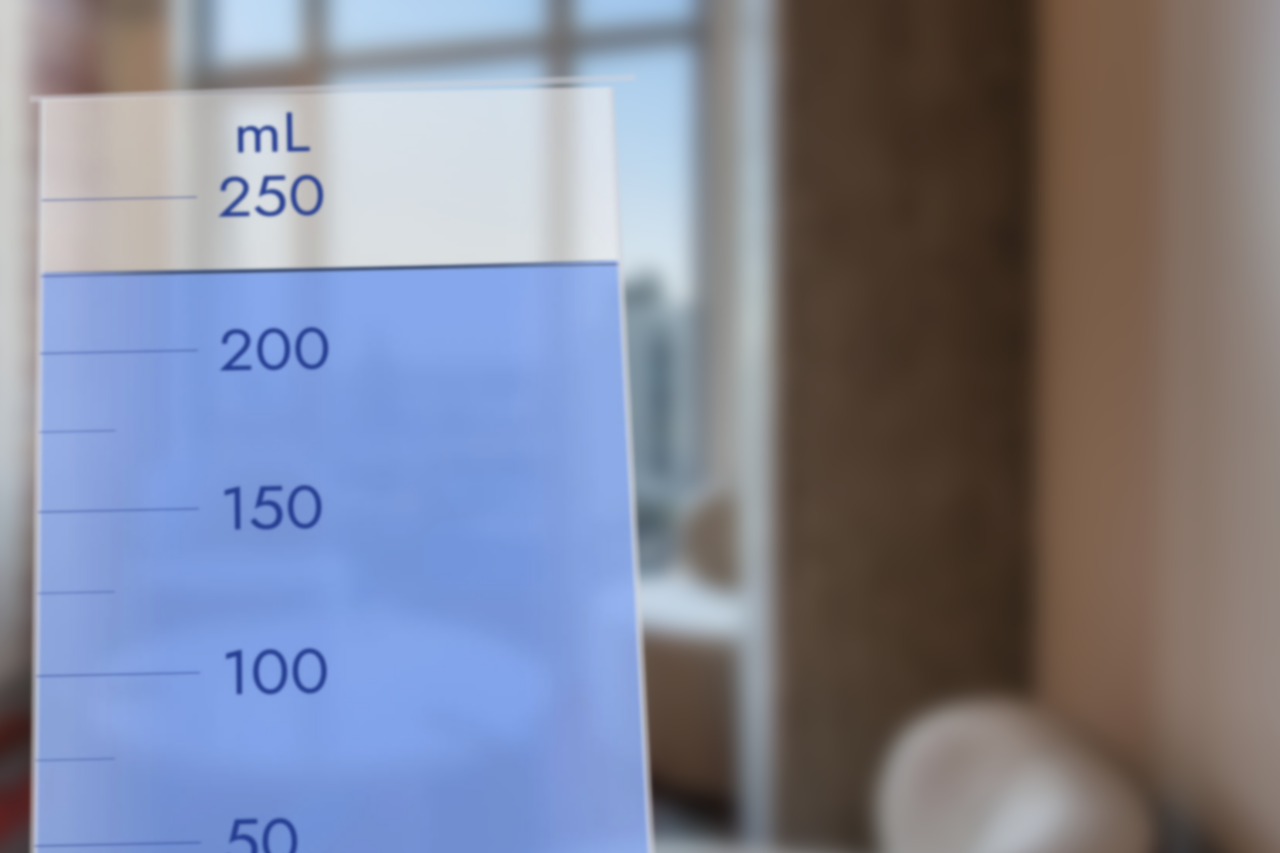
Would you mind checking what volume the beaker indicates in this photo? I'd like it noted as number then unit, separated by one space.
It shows 225 mL
